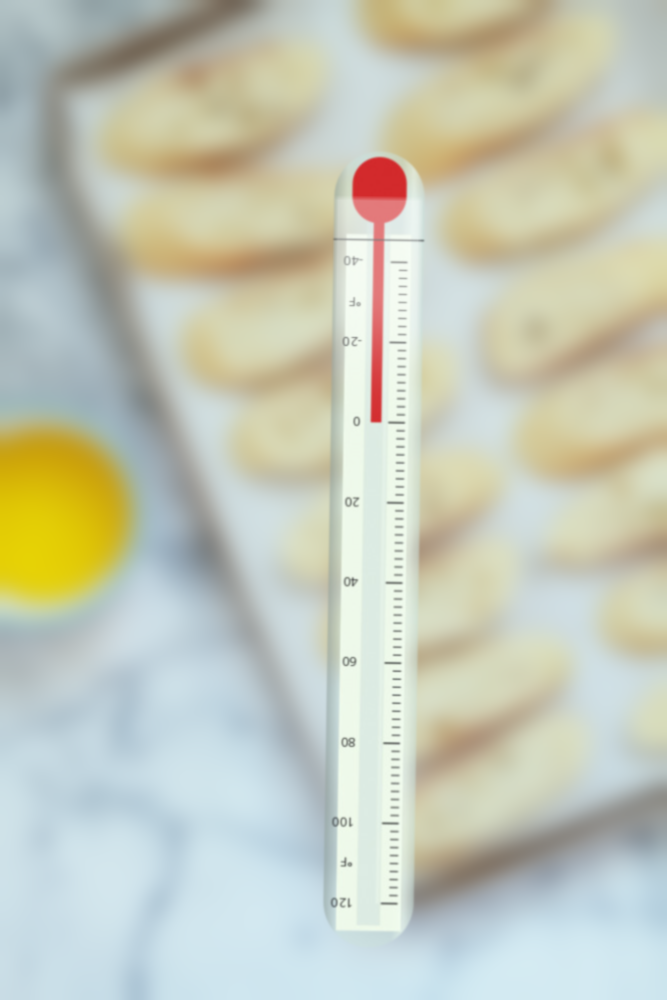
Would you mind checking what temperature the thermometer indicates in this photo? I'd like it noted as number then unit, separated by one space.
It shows 0 °F
